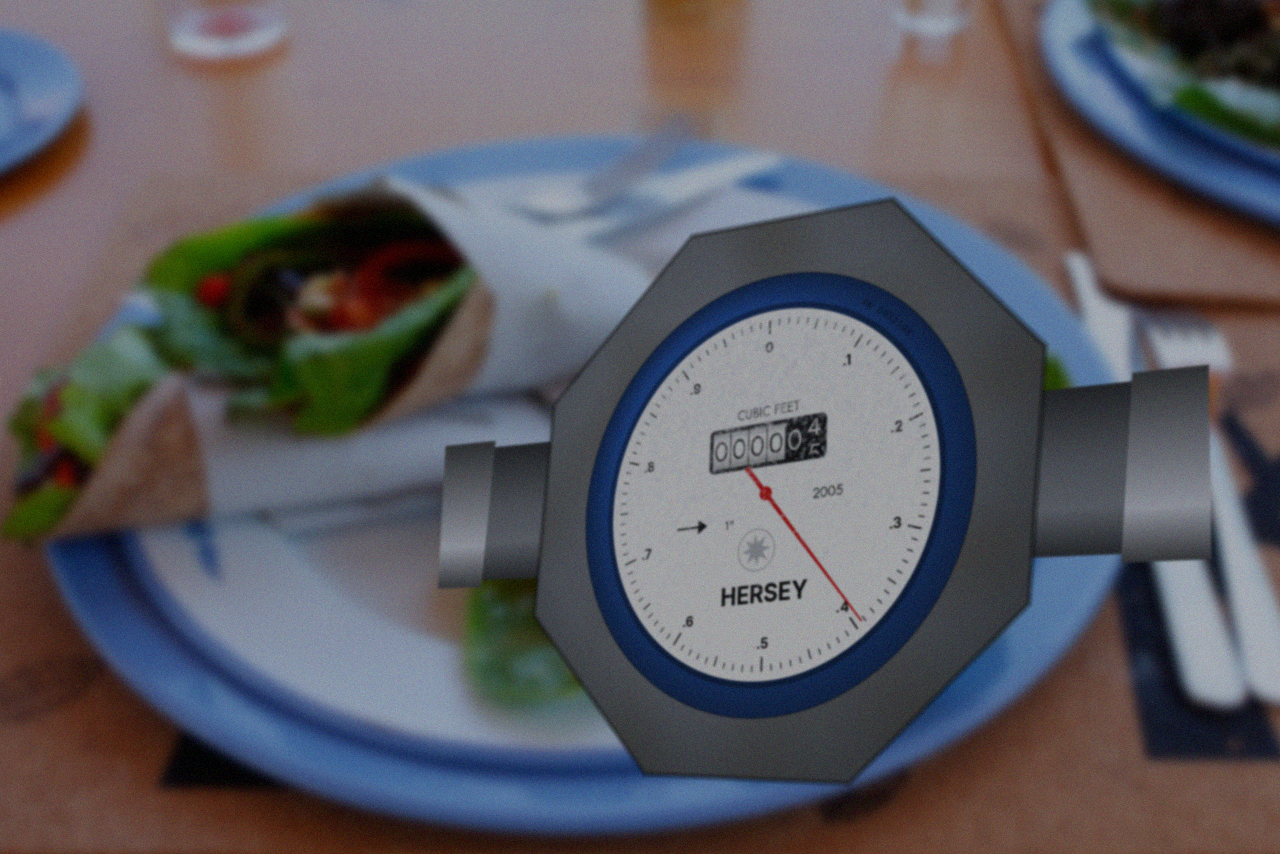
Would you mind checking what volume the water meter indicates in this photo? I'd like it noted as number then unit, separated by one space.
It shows 4.39 ft³
